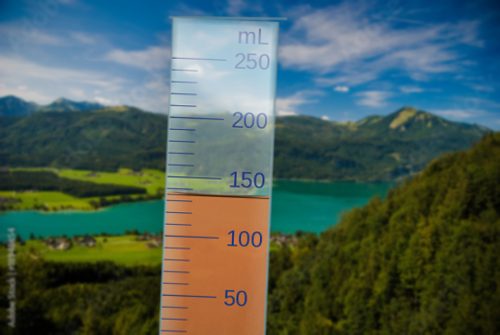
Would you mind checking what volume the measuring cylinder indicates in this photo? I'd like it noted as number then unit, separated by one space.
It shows 135 mL
